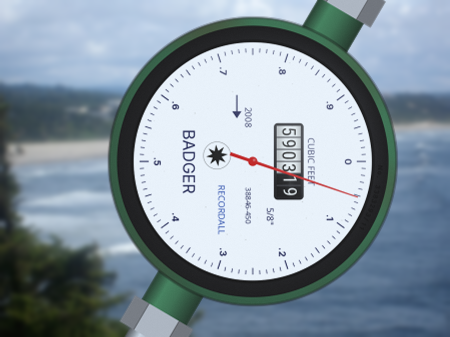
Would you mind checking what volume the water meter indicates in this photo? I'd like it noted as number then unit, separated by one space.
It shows 590319.05 ft³
